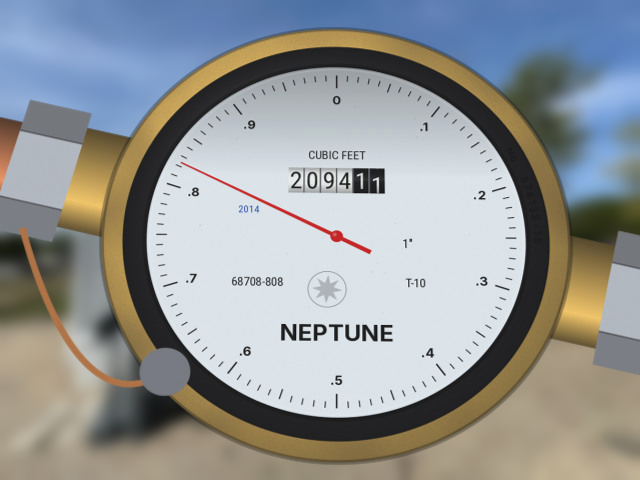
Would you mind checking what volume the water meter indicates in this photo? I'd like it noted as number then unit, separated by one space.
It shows 209410.82 ft³
